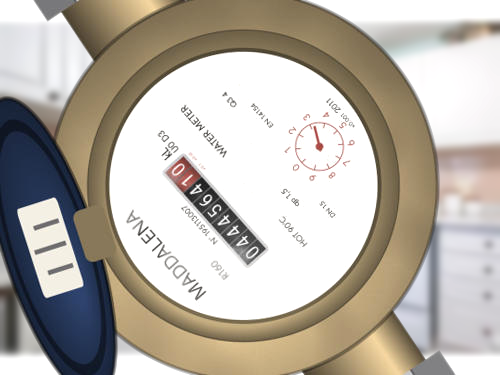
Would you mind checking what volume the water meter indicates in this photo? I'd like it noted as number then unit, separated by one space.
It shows 444564.103 kL
